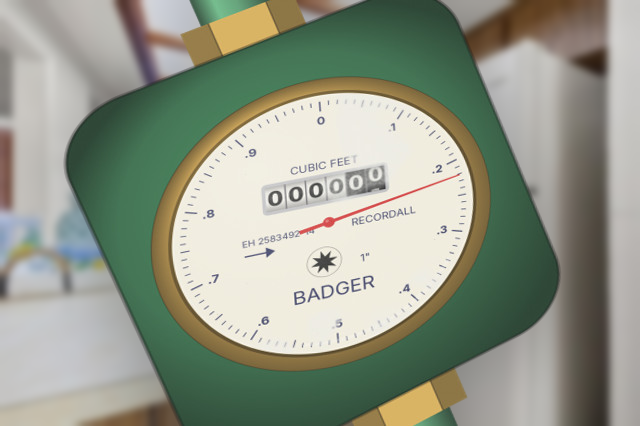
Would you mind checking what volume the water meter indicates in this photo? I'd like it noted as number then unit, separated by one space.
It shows 0.22 ft³
